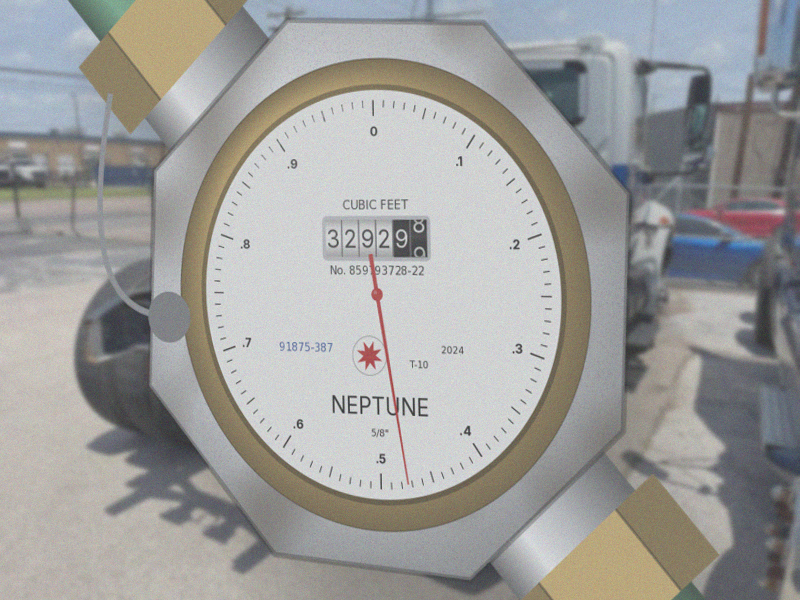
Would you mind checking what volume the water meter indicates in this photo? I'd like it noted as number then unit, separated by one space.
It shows 329298.47 ft³
